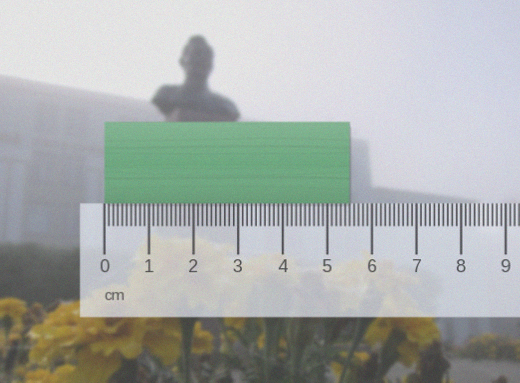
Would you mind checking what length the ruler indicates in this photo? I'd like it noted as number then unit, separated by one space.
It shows 5.5 cm
